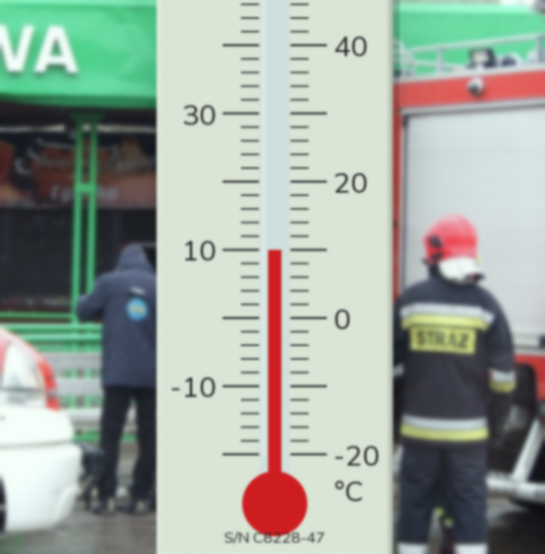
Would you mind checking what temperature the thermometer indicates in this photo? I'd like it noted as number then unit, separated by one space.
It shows 10 °C
